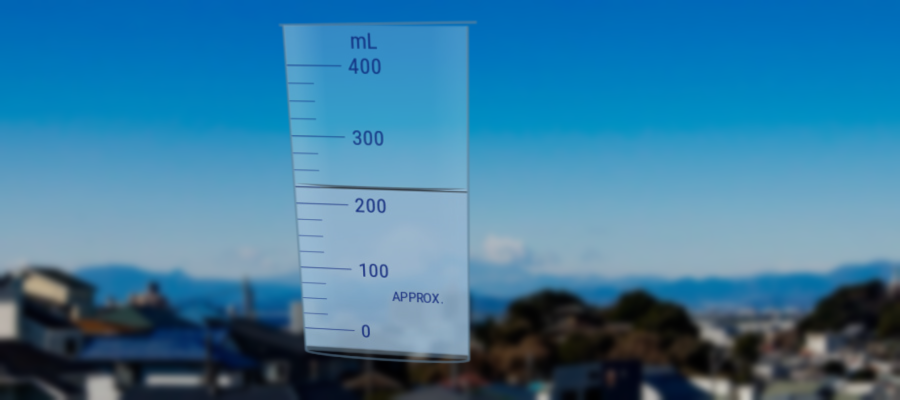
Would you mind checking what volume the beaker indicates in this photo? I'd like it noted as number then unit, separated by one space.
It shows 225 mL
